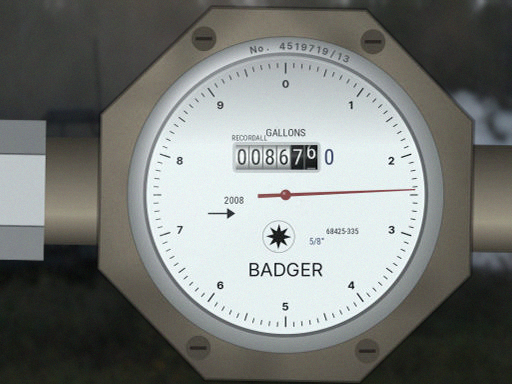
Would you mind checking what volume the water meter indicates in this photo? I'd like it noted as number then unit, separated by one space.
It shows 86762.4 gal
